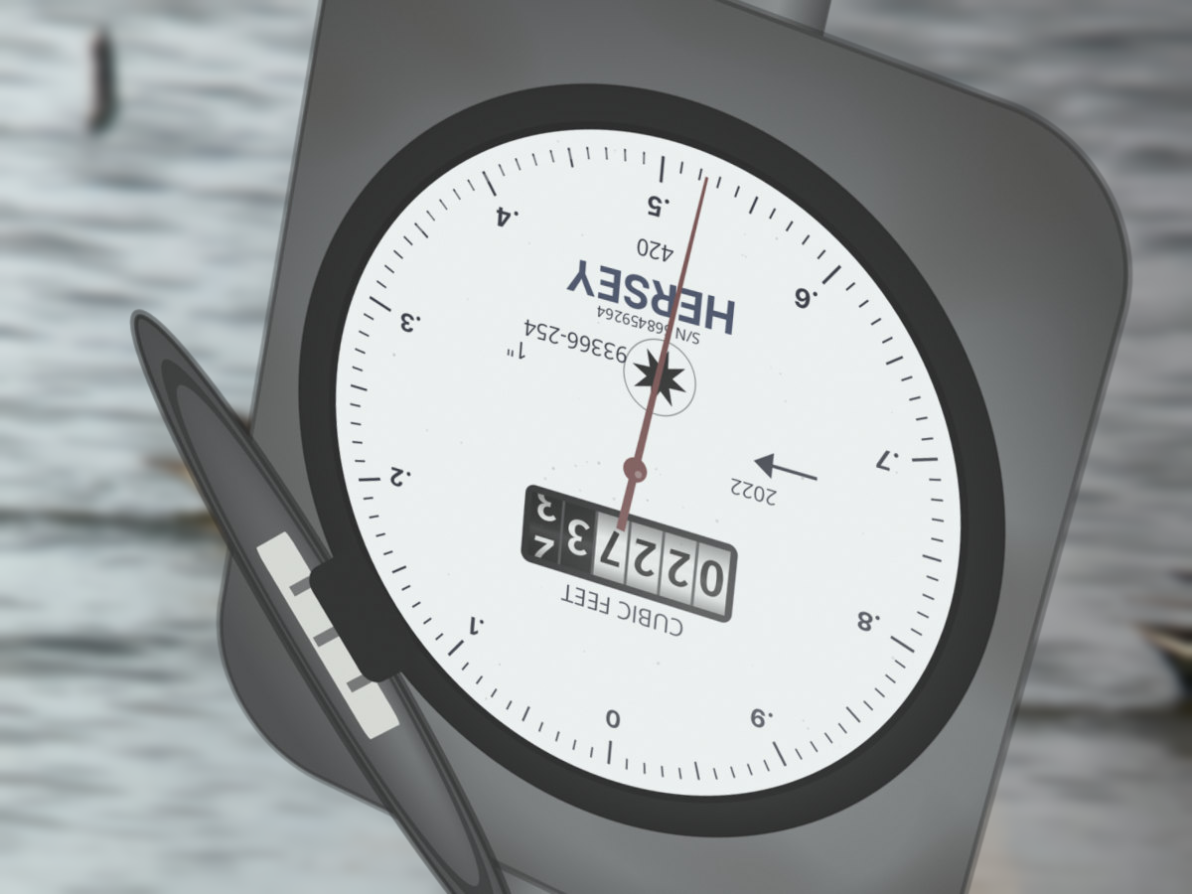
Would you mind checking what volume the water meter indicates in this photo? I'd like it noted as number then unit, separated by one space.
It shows 22732.52 ft³
